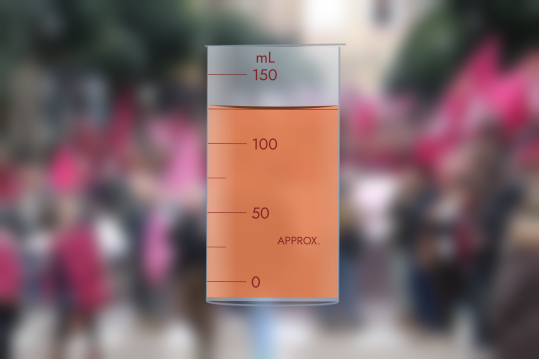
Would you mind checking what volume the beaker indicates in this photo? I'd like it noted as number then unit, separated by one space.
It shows 125 mL
